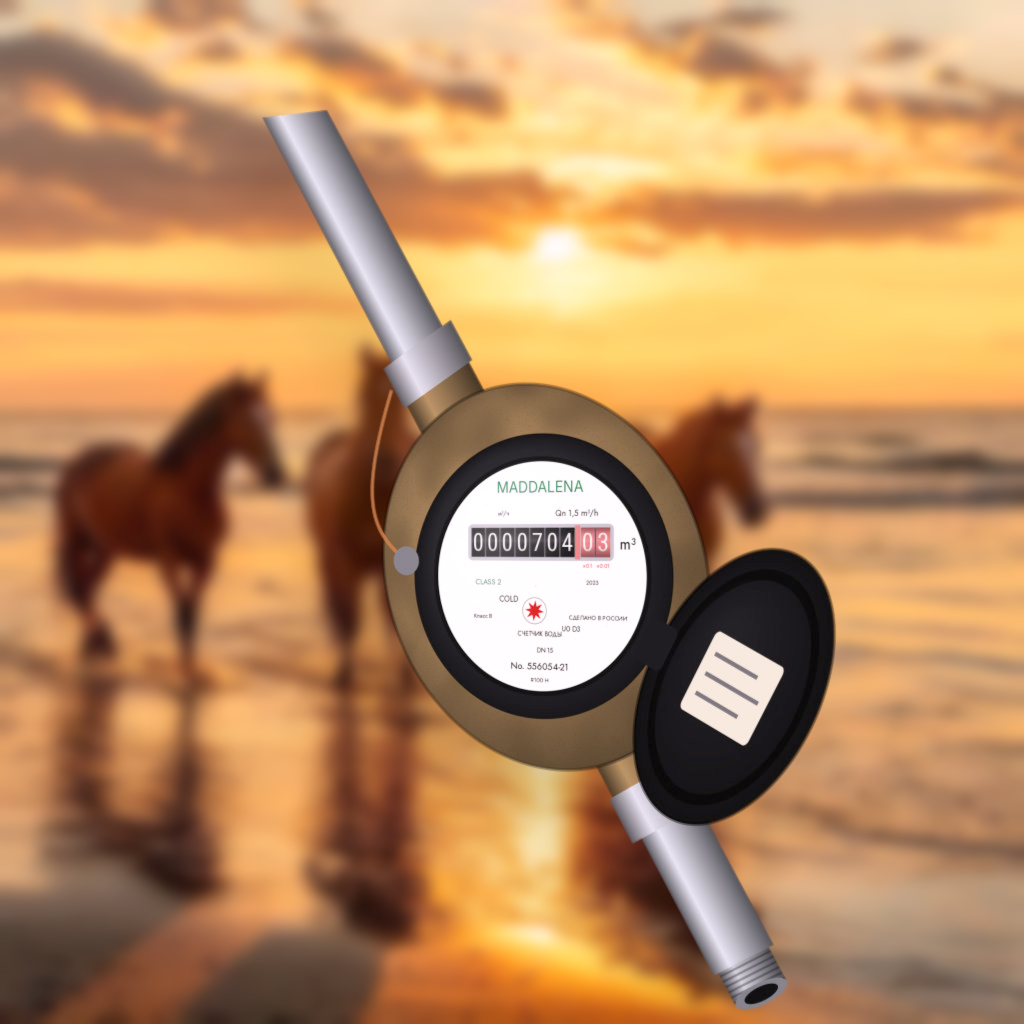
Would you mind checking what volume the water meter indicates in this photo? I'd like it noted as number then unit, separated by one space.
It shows 704.03 m³
